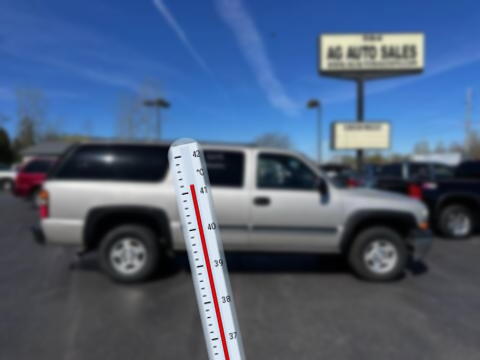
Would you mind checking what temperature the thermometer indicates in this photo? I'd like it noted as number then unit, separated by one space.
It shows 41.2 °C
